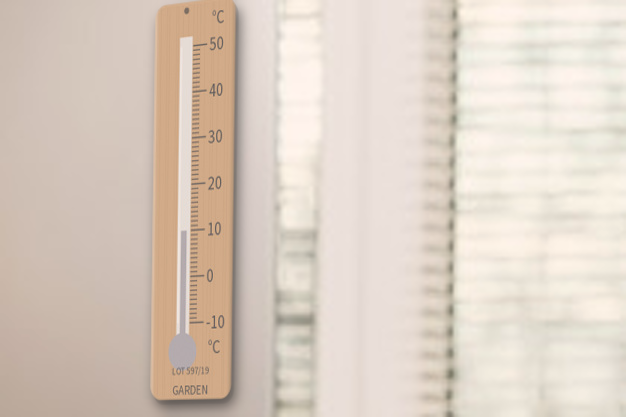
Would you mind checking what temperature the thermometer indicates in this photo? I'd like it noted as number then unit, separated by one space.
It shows 10 °C
